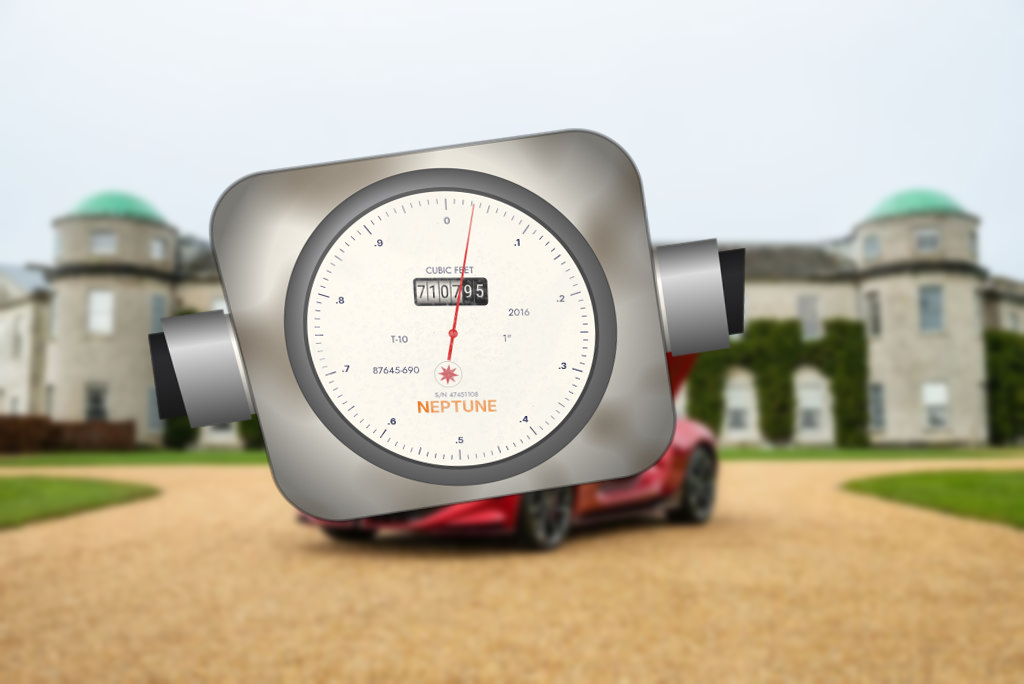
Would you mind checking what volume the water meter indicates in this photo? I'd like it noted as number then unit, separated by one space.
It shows 710795.03 ft³
